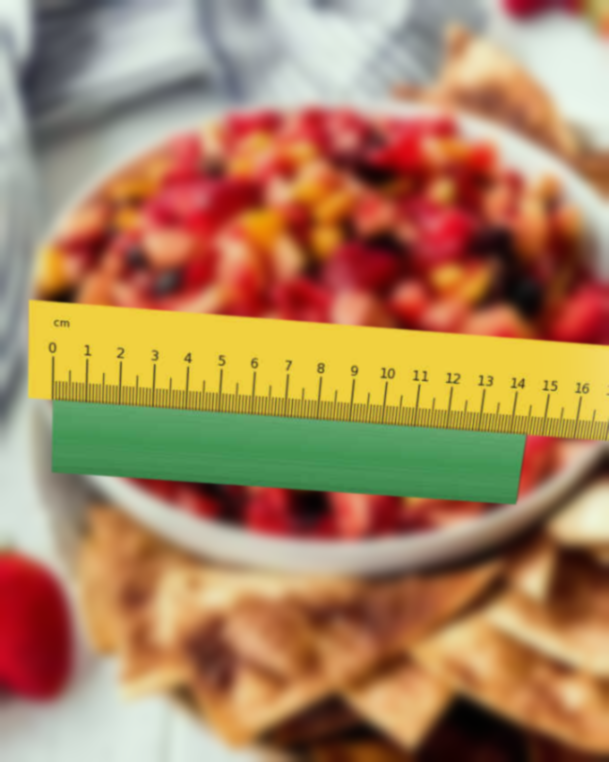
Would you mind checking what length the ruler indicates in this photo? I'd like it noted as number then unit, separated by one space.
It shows 14.5 cm
